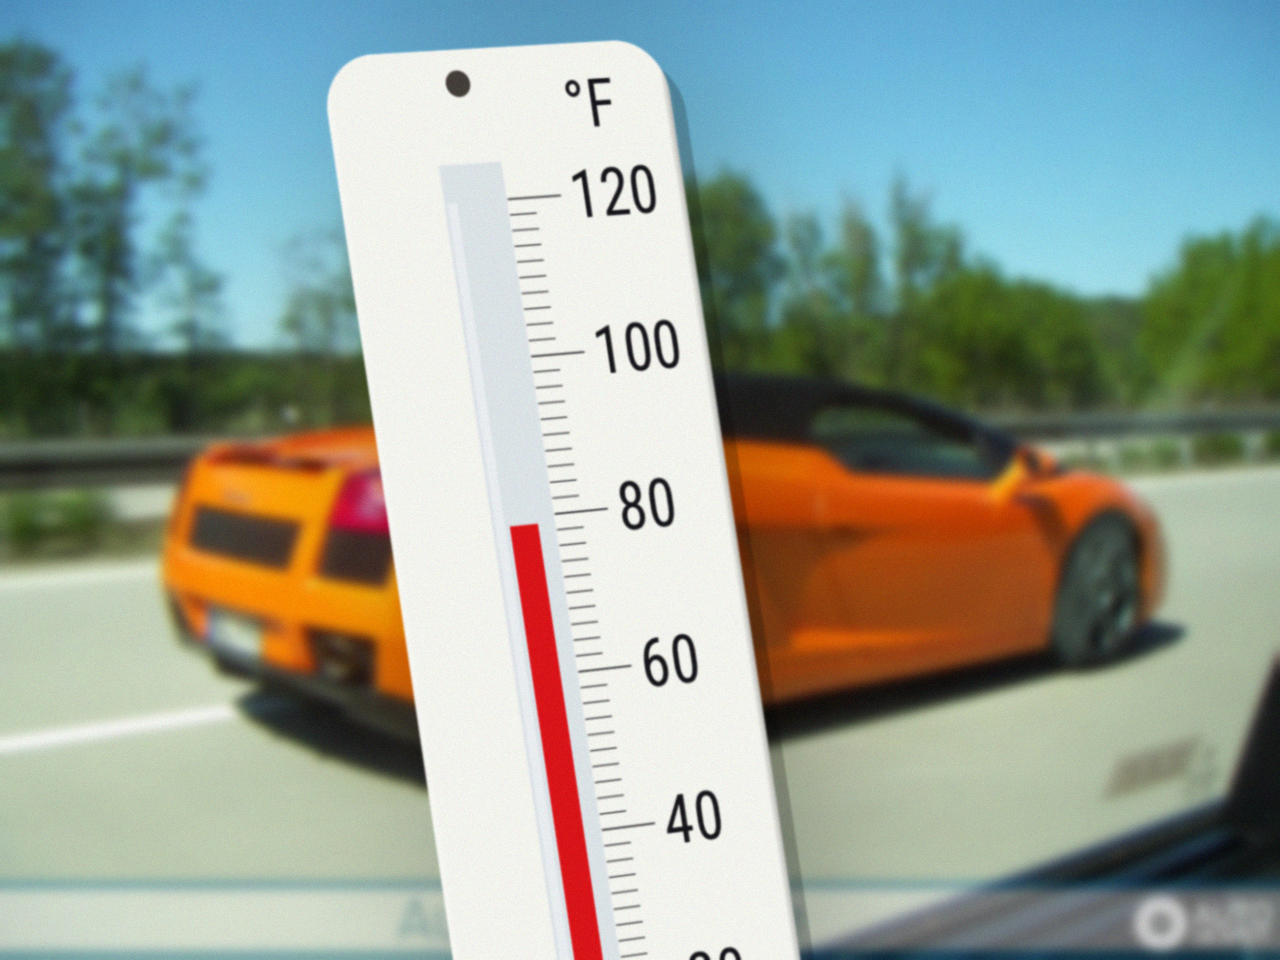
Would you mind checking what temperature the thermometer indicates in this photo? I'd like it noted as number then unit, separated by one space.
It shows 79 °F
